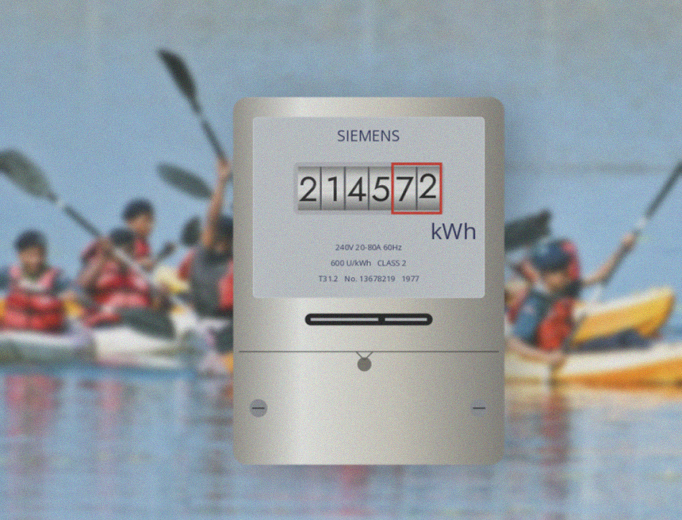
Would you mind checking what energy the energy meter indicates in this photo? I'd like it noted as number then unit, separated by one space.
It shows 2145.72 kWh
